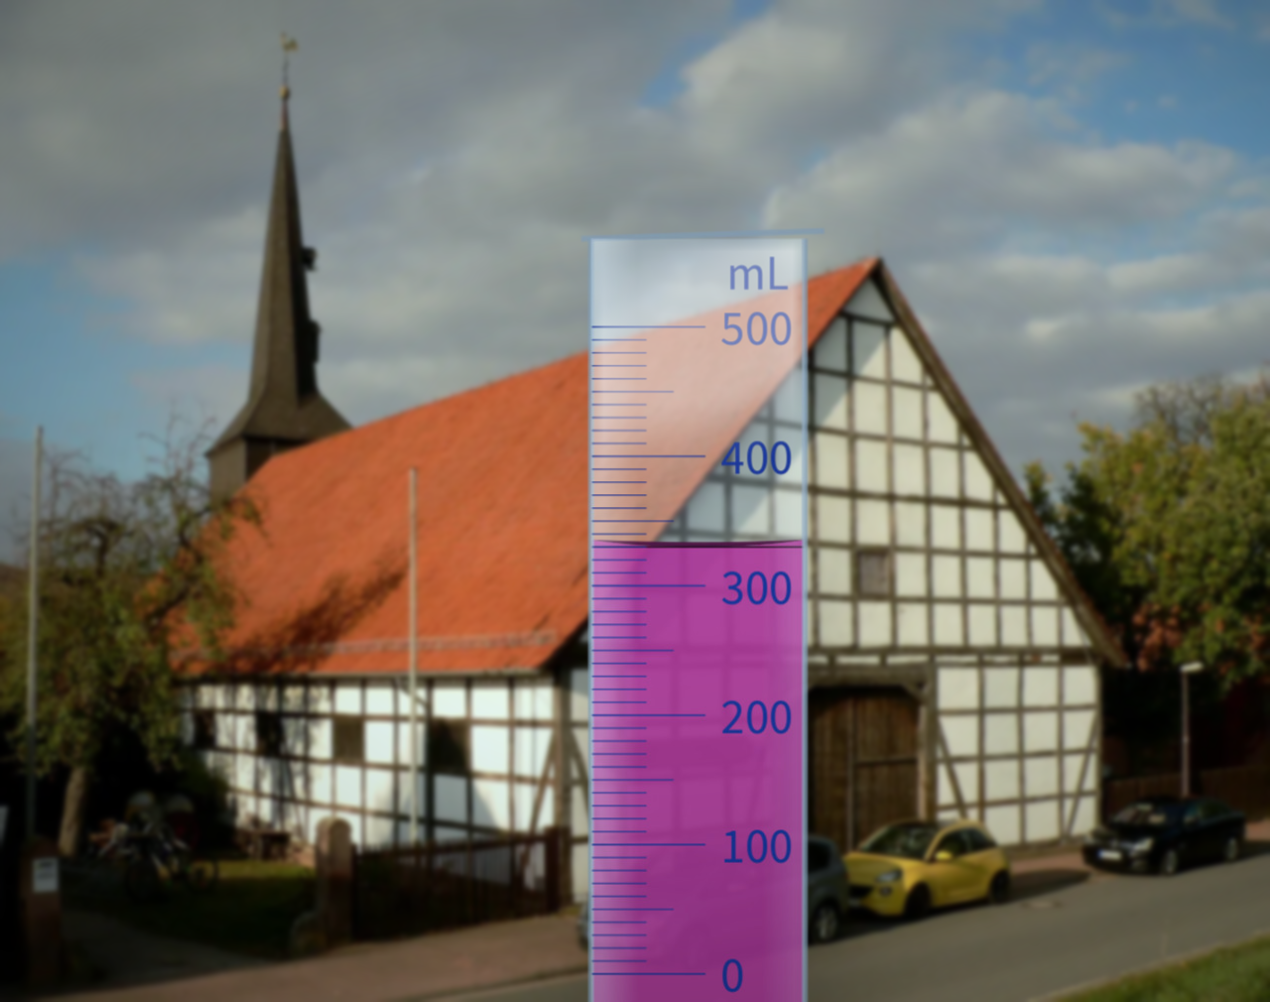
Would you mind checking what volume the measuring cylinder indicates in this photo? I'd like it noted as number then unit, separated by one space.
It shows 330 mL
